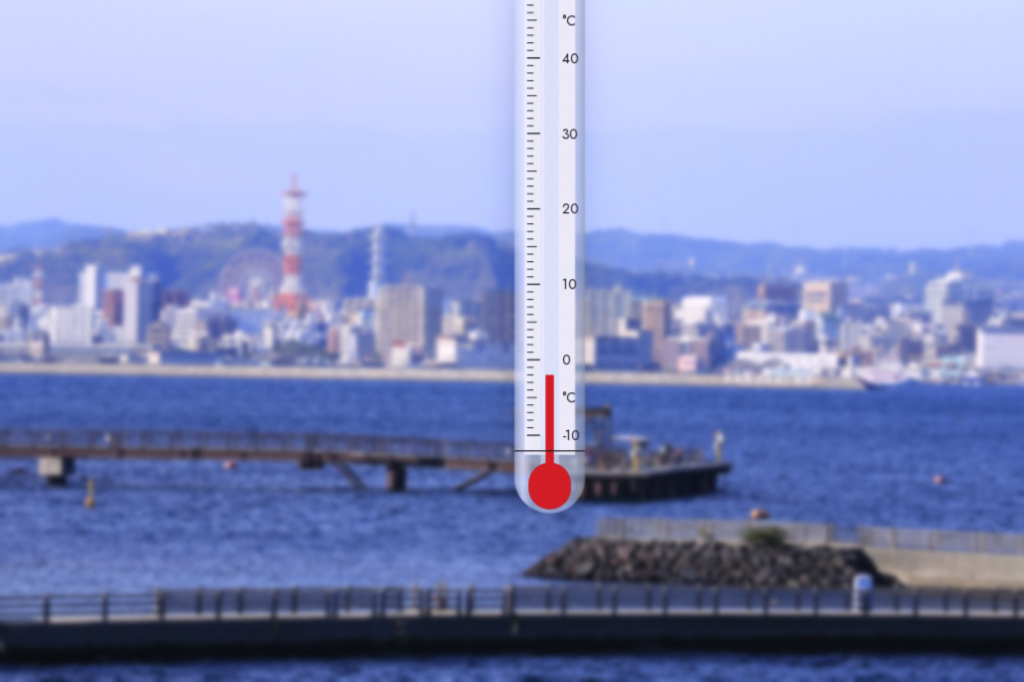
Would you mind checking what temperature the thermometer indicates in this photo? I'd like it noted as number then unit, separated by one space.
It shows -2 °C
